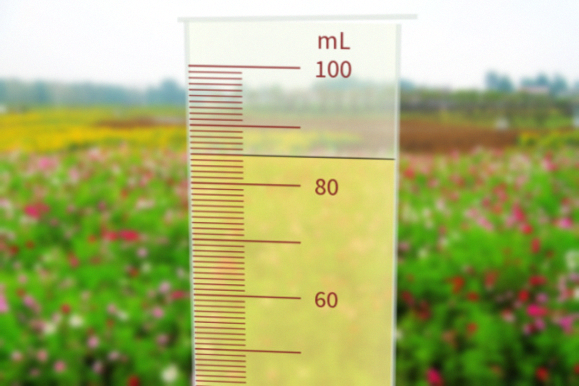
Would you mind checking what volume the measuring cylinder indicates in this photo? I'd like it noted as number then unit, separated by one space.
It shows 85 mL
